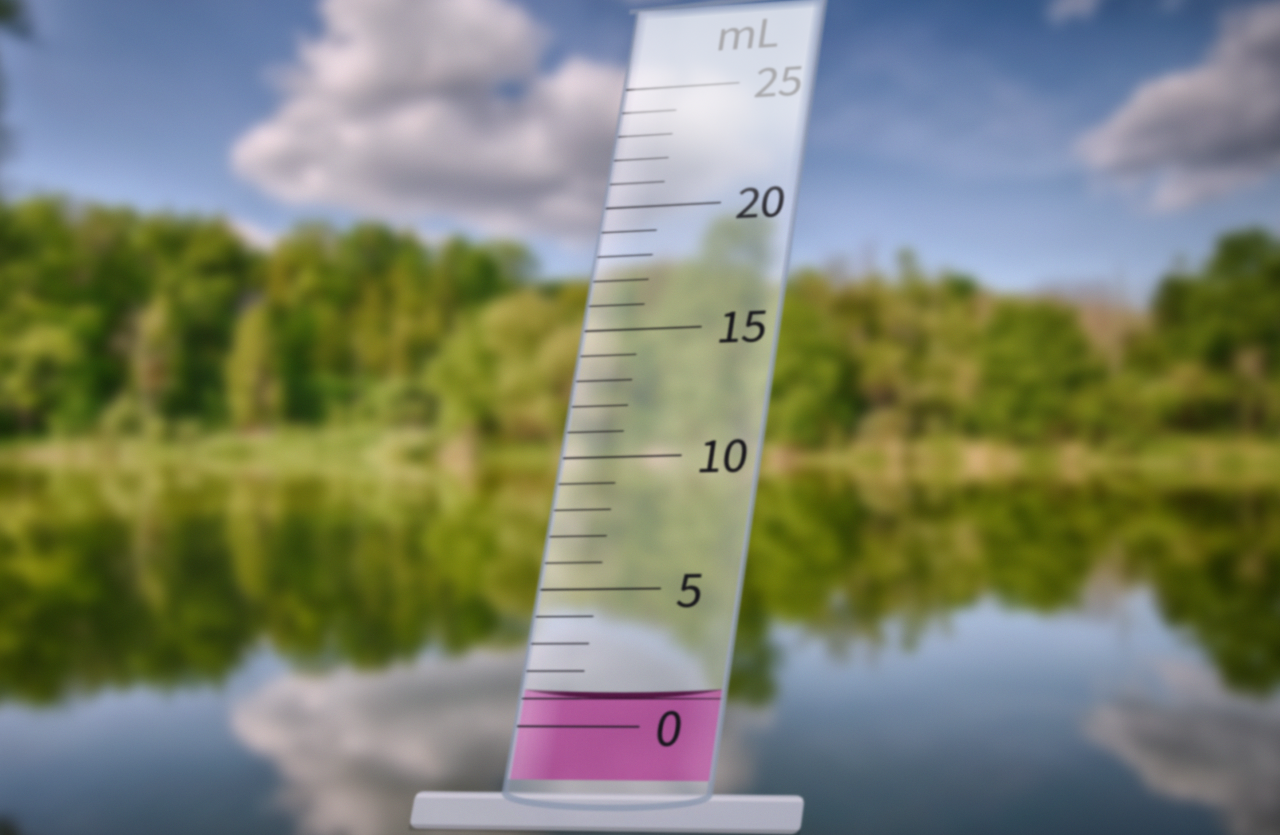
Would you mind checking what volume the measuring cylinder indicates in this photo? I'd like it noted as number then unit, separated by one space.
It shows 1 mL
